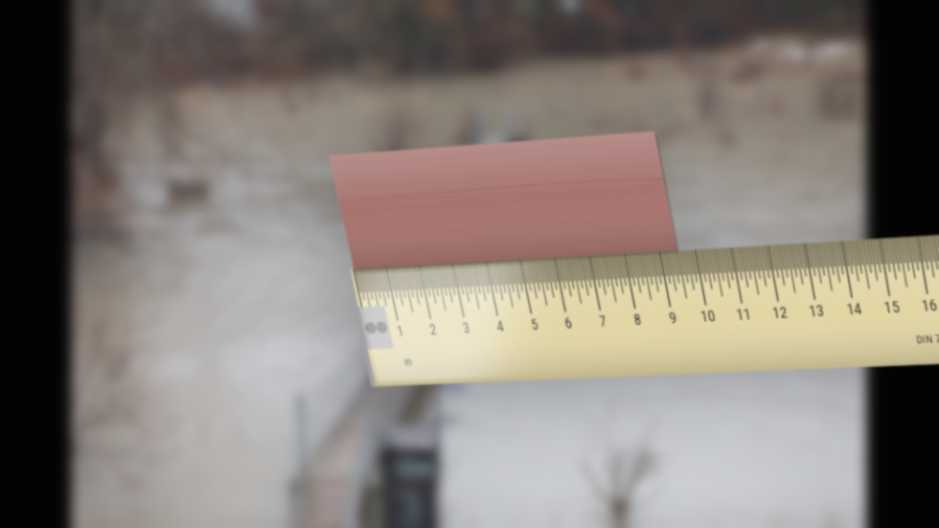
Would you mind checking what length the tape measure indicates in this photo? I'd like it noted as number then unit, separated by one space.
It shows 9.5 in
